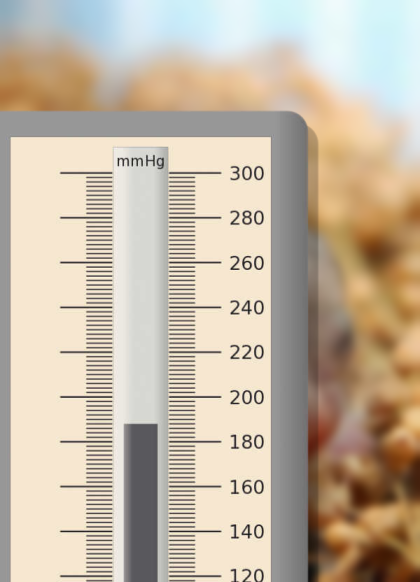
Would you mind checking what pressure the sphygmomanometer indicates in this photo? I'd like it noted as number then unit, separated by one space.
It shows 188 mmHg
